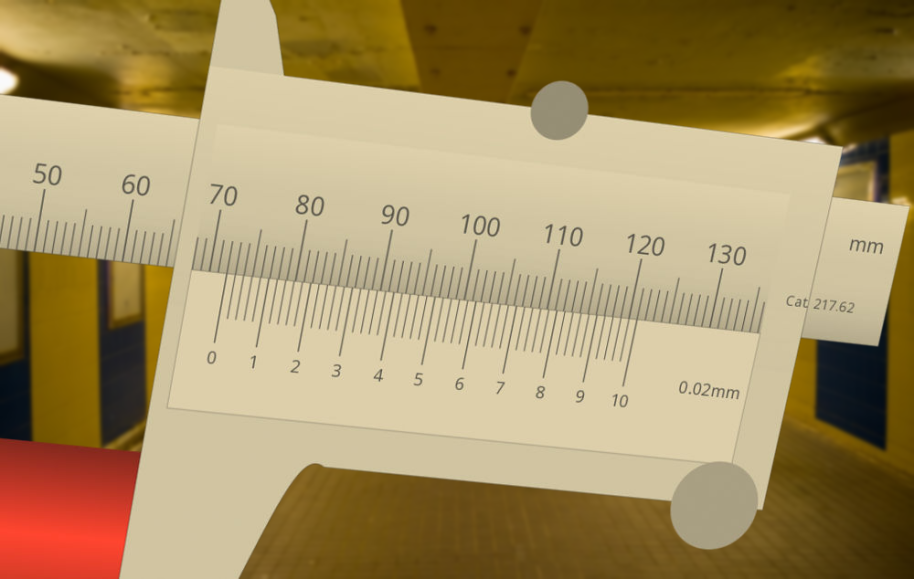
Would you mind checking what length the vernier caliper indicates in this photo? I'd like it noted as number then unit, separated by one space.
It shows 72.0 mm
